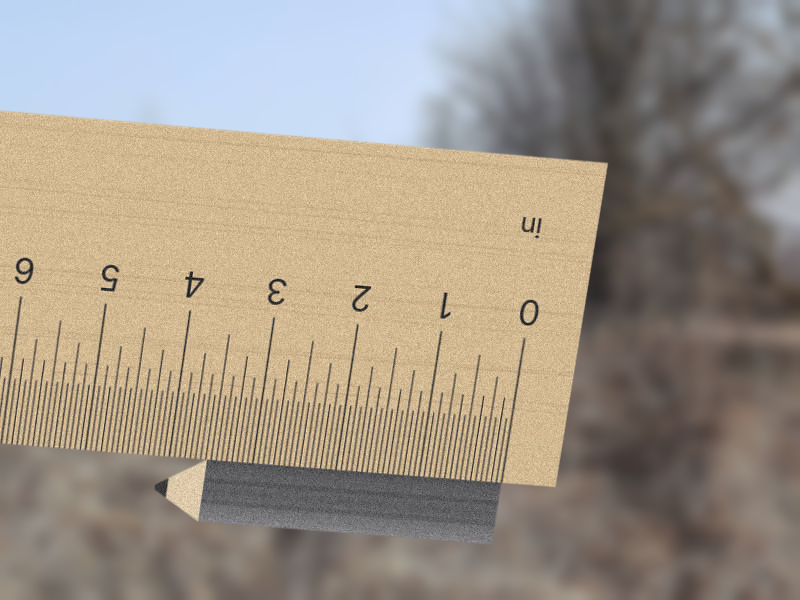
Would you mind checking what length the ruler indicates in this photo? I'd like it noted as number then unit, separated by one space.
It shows 4.125 in
